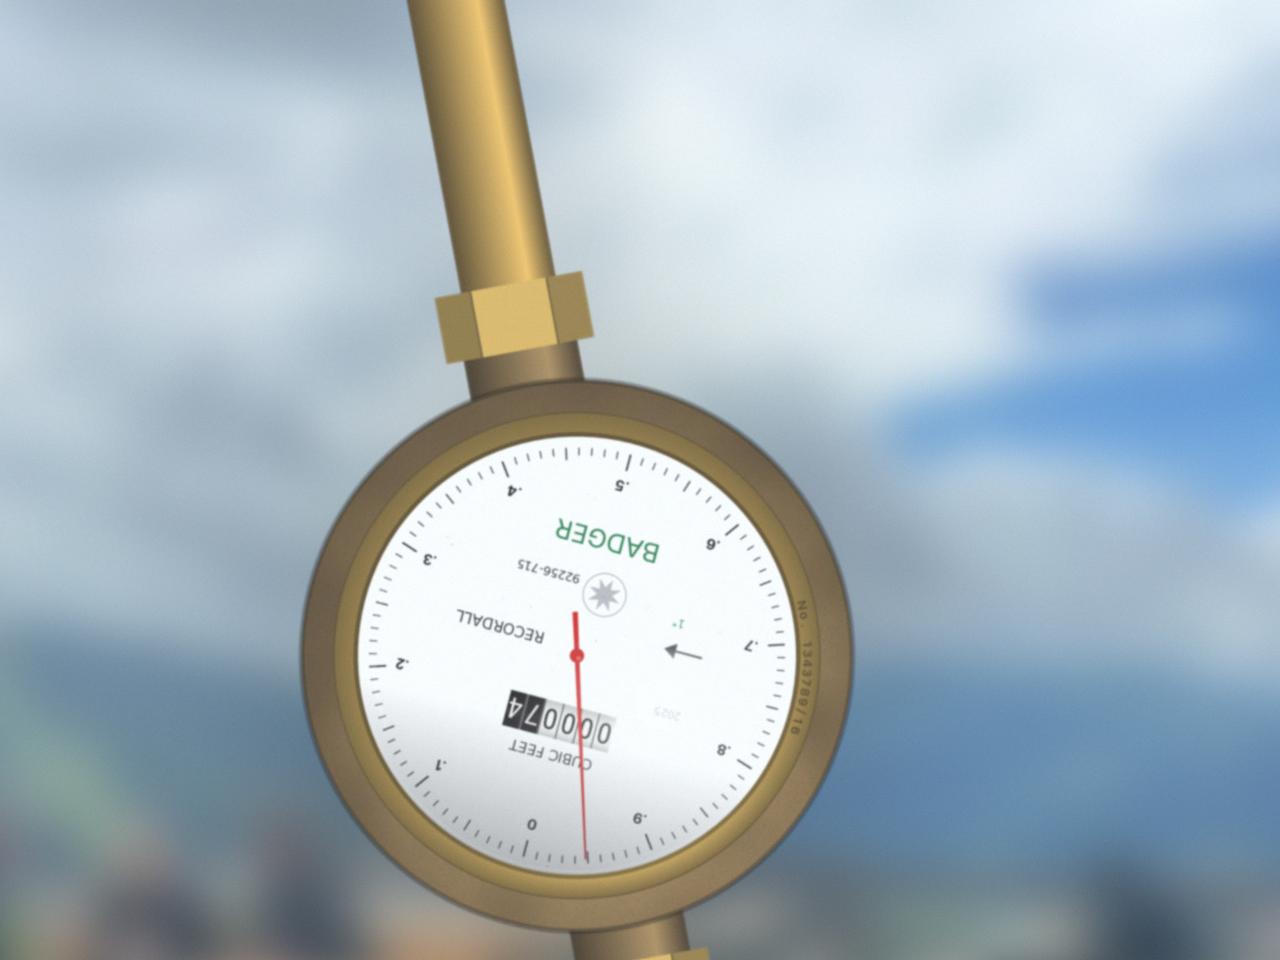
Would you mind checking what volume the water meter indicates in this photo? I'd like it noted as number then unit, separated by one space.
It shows 73.95 ft³
